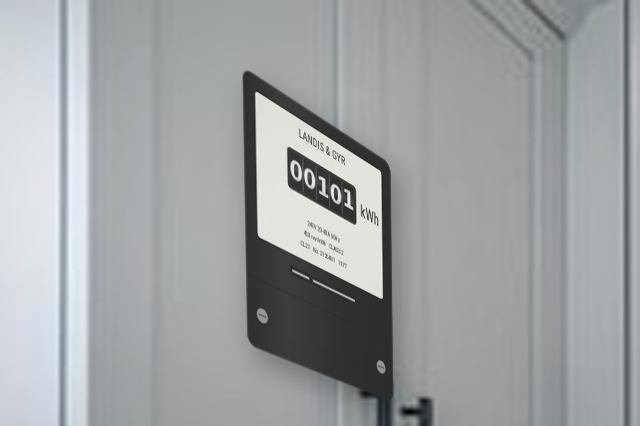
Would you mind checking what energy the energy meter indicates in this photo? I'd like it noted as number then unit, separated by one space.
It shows 101 kWh
